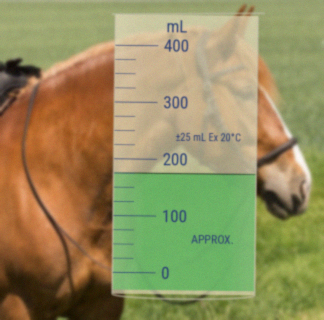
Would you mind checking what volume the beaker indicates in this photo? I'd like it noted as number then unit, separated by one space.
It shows 175 mL
